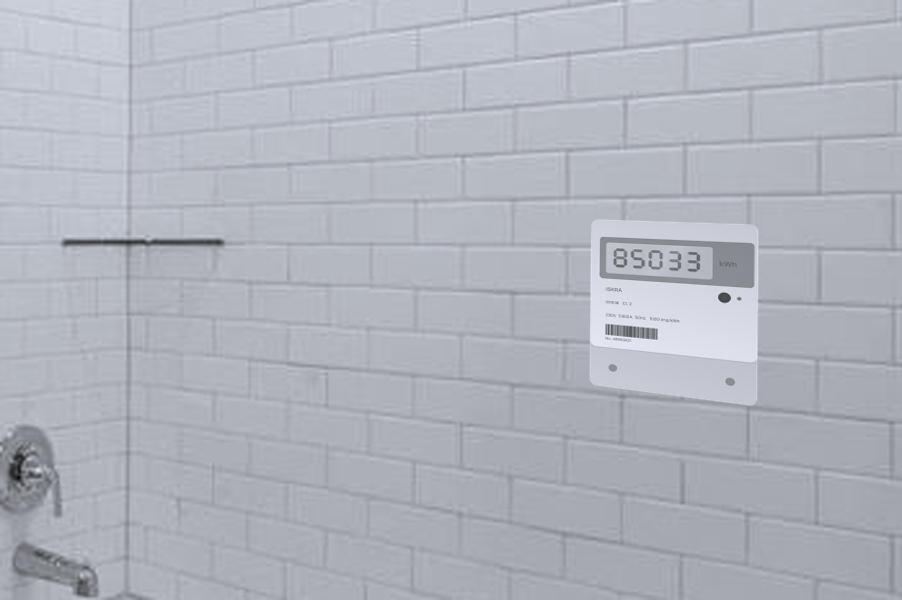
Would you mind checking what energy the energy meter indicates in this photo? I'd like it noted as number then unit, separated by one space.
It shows 85033 kWh
